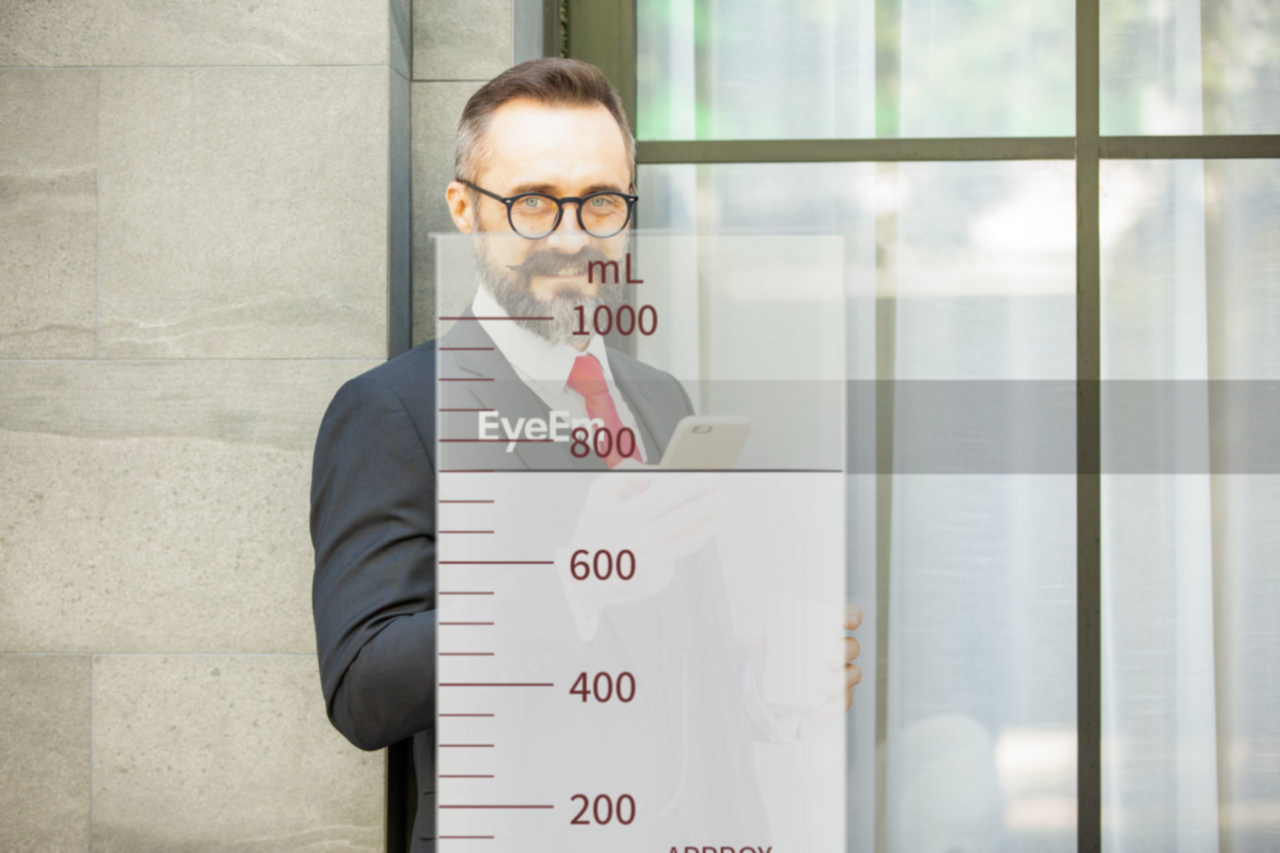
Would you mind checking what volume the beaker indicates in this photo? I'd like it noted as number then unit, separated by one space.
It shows 750 mL
